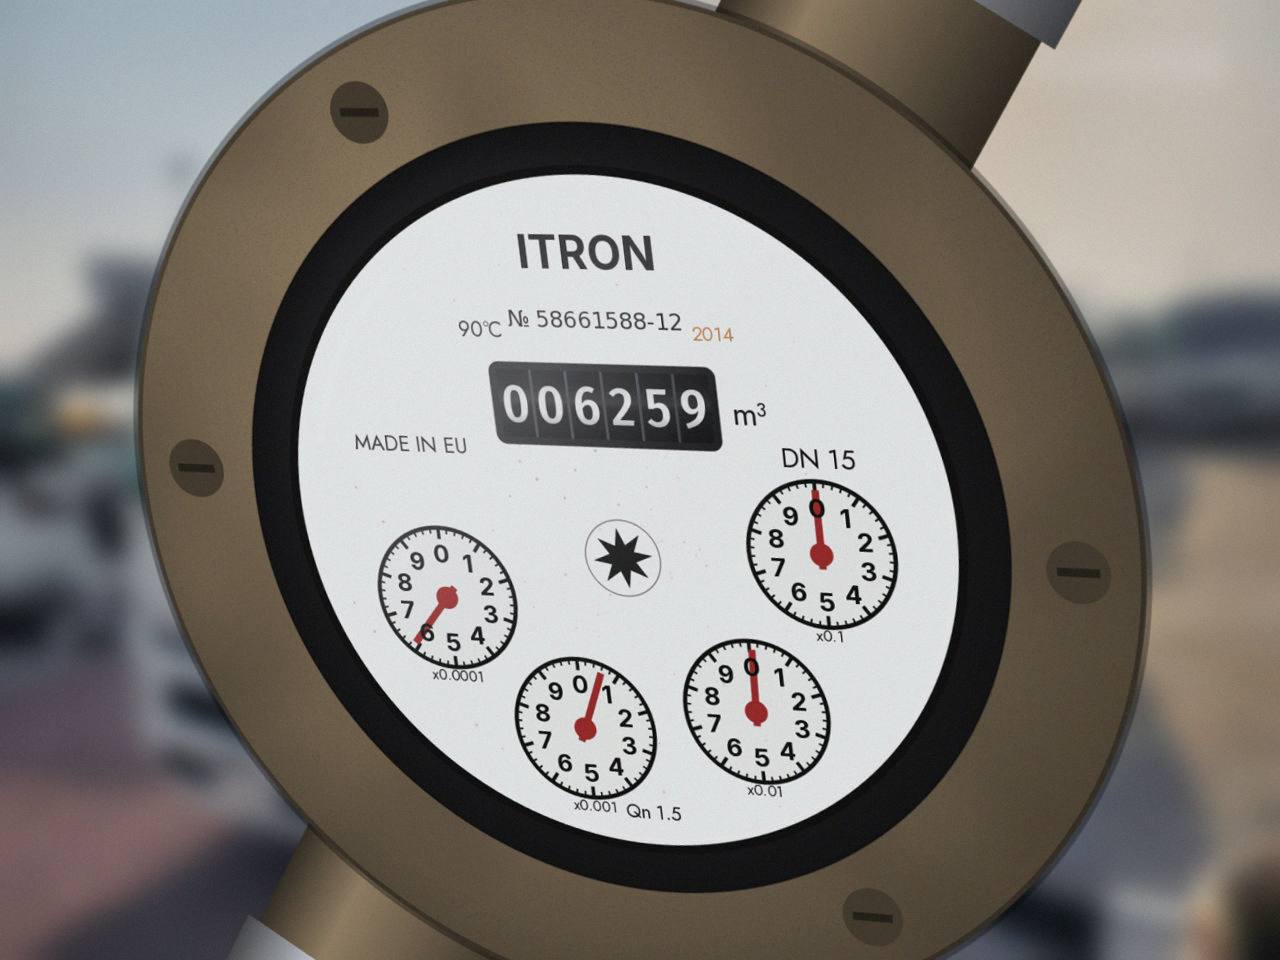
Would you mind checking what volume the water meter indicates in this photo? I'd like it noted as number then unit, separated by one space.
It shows 6259.0006 m³
